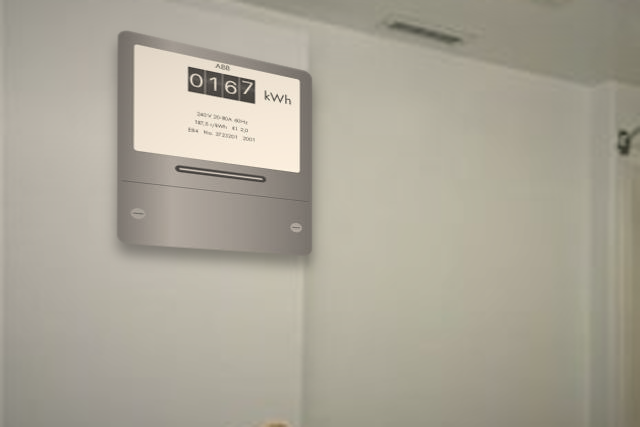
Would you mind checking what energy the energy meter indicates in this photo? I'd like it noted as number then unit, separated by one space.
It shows 167 kWh
